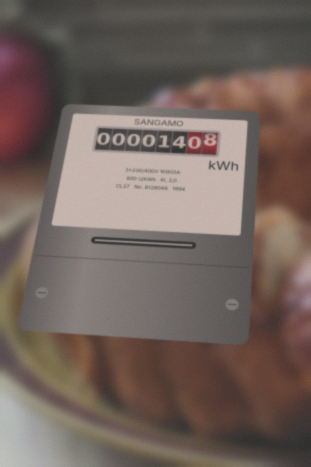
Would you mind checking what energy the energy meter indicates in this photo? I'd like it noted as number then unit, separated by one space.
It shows 14.08 kWh
